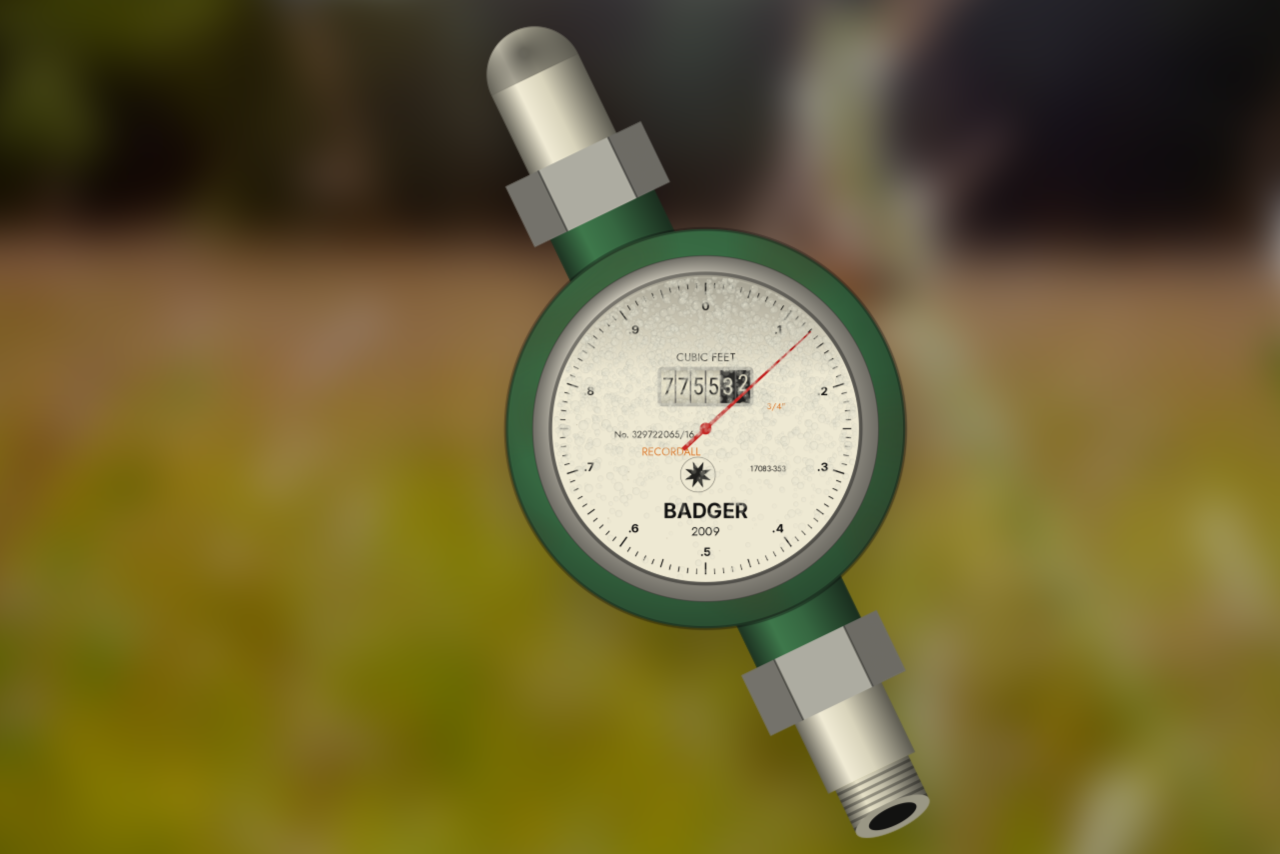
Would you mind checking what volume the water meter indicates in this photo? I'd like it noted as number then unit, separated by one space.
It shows 775532.13 ft³
